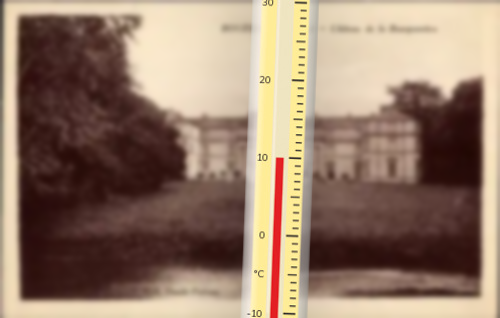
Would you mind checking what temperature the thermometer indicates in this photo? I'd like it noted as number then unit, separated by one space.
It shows 10 °C
